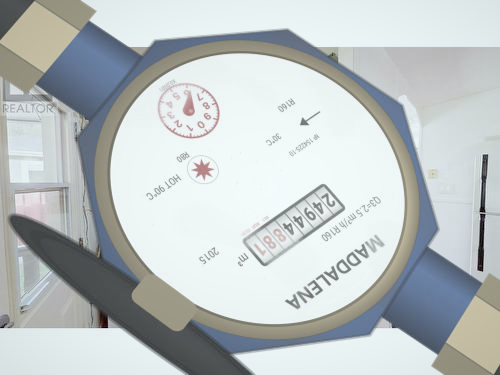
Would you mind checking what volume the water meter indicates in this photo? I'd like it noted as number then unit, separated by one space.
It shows 24944.8816 m³
